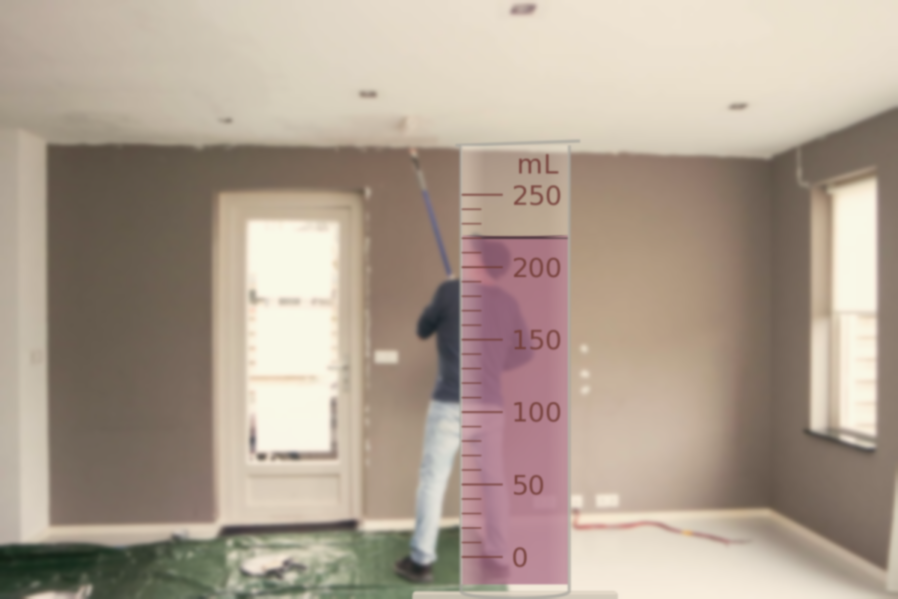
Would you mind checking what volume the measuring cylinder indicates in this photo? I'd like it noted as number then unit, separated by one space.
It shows 220 mL
